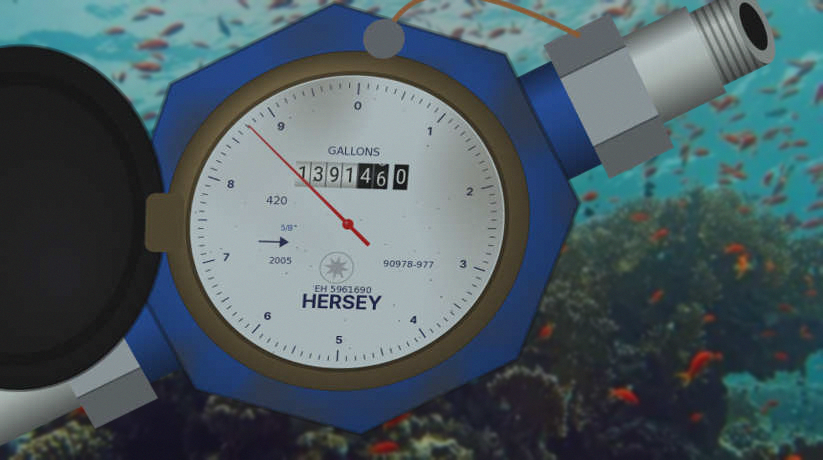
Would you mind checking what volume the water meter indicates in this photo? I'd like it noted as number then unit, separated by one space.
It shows 1391458.7 gal
